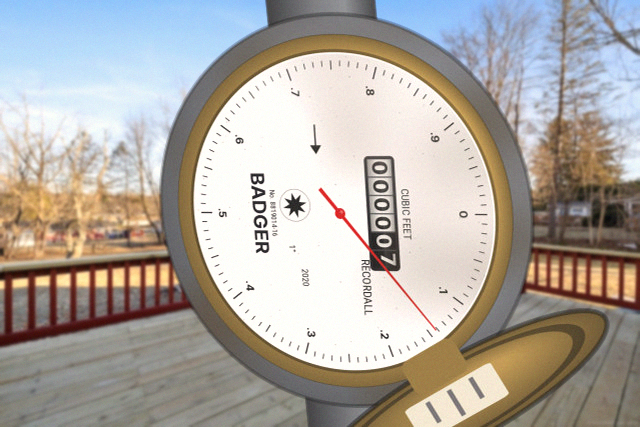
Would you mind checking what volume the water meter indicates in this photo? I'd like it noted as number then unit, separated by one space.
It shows 7.14 ft³
